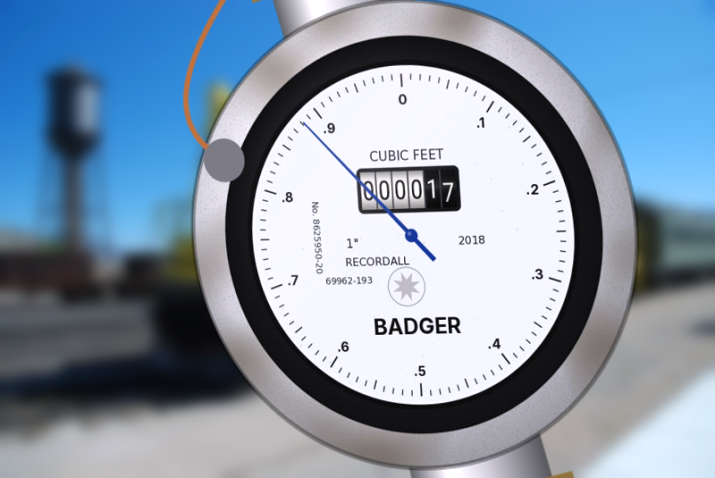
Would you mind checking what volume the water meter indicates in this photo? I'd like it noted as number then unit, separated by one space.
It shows 16.88 ft³
